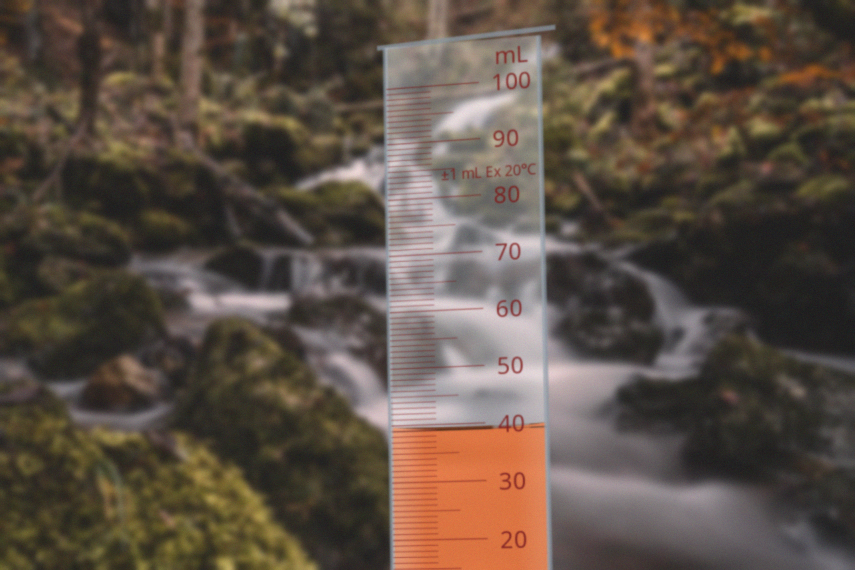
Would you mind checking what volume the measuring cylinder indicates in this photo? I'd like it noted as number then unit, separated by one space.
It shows 39 mL
